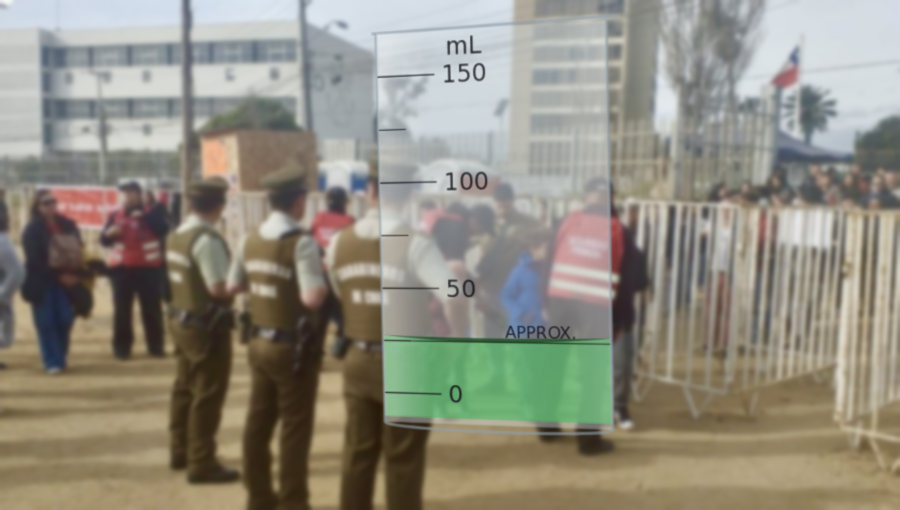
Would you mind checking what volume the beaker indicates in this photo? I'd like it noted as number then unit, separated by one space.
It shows 25 mL
